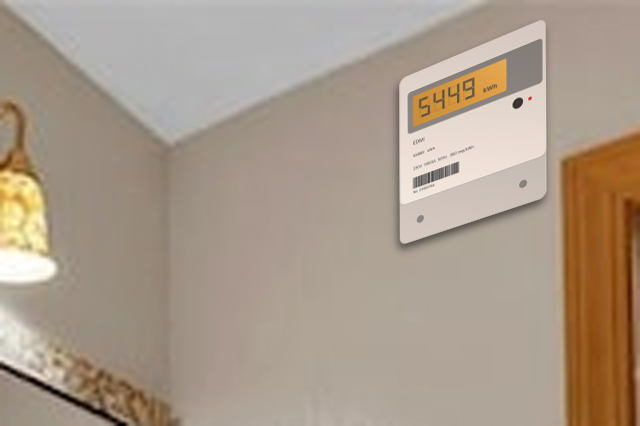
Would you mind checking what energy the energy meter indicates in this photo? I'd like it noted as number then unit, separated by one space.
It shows 5449 kWh
